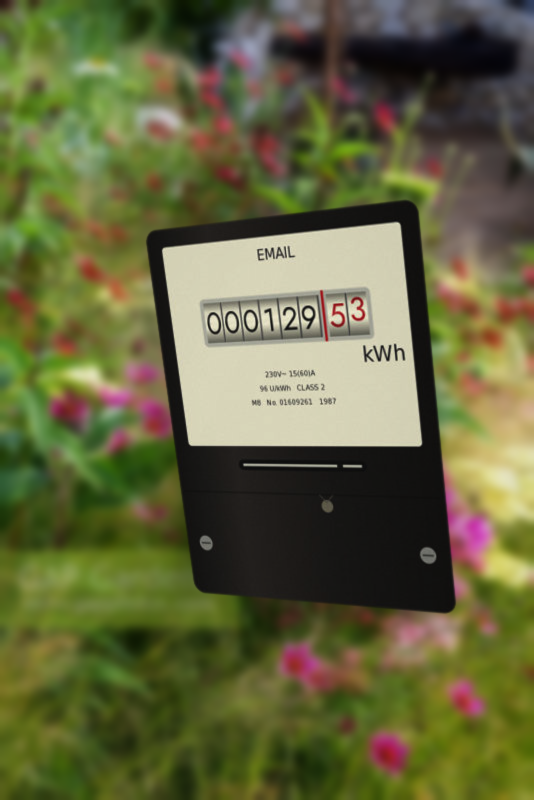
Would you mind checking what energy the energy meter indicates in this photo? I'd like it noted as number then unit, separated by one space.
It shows 129.53 kWh
